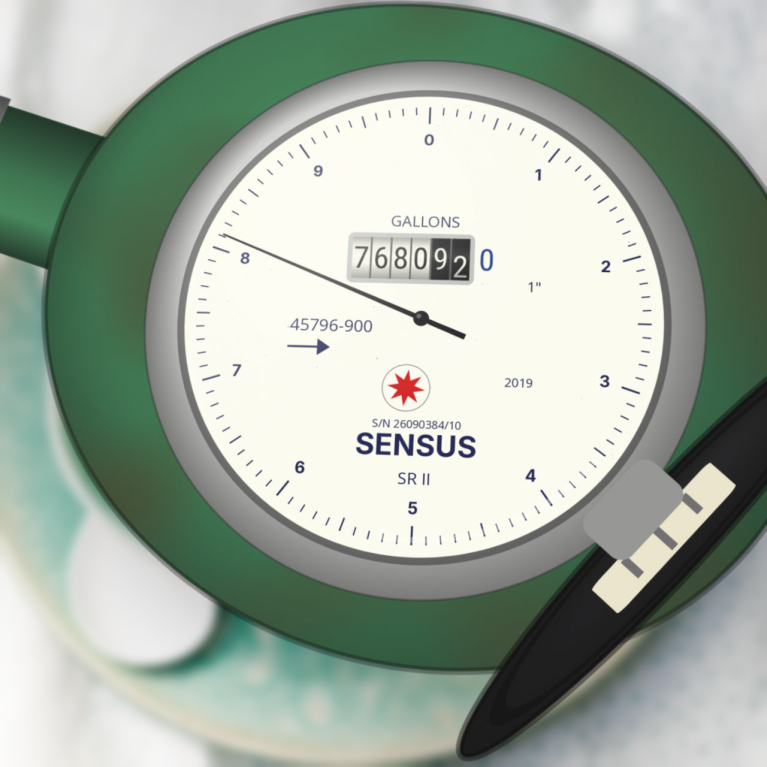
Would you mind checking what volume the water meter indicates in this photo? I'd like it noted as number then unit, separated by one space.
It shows 7680918.1 gal
